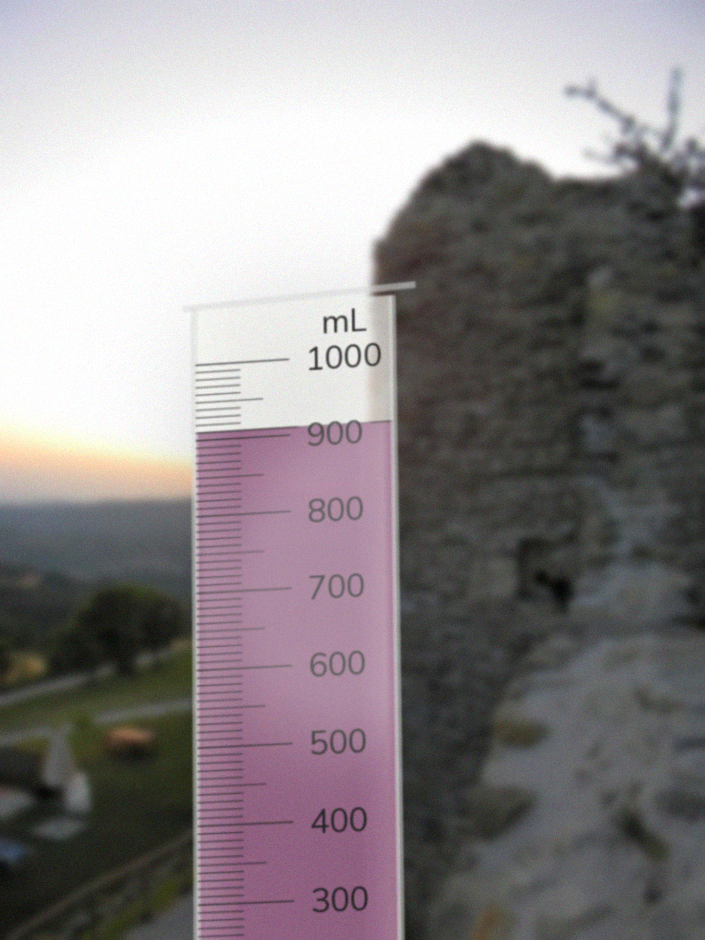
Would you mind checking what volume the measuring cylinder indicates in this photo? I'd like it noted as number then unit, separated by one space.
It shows 910 mL
